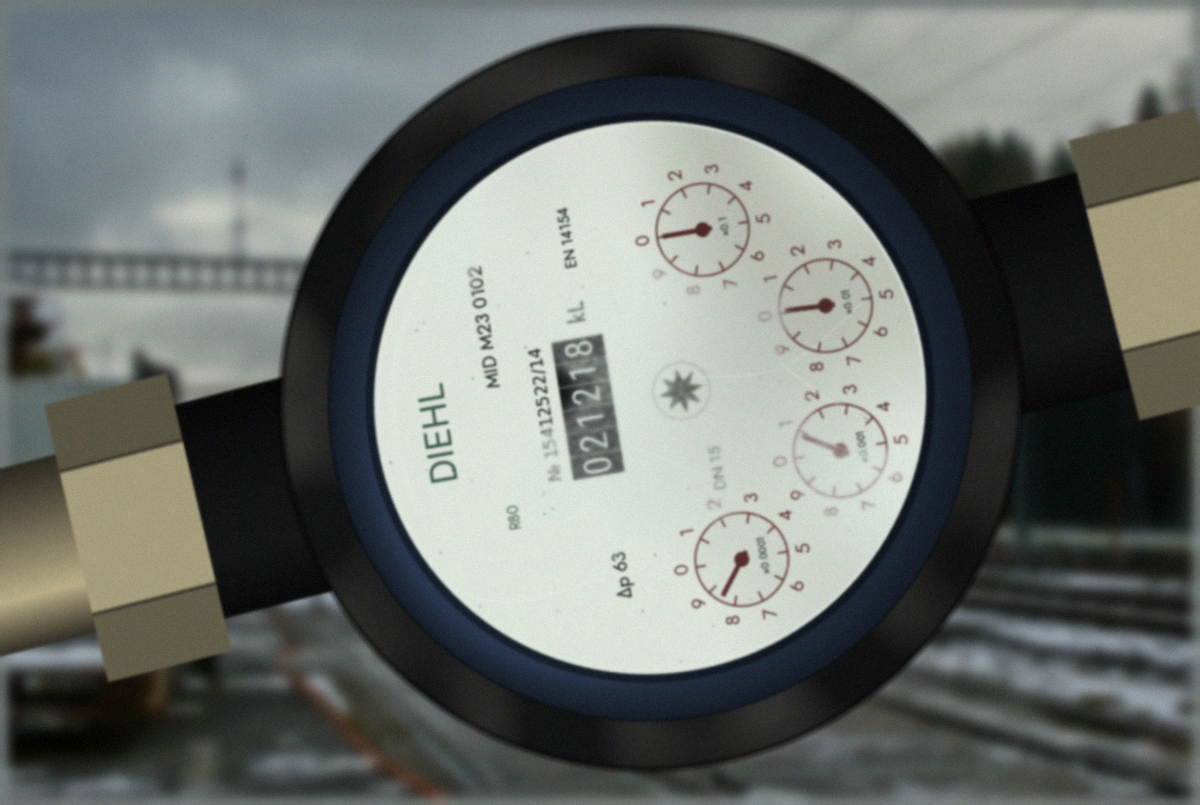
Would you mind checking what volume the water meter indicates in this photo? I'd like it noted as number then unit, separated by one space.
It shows 21218.0008 kL
